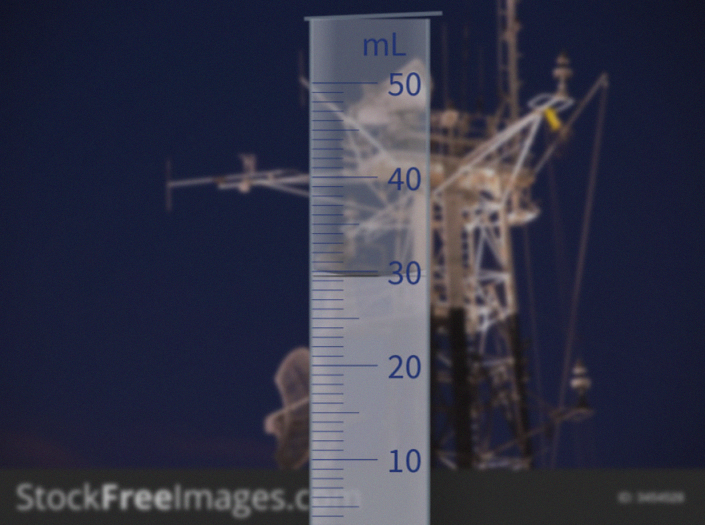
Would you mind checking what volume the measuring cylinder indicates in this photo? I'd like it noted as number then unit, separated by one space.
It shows 29.5 mL
